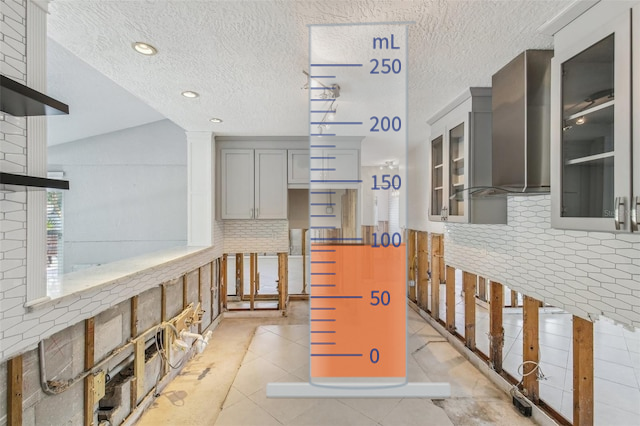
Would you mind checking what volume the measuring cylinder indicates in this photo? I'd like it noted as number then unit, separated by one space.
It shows 95 mL
